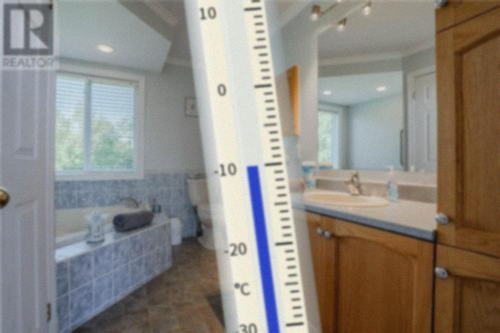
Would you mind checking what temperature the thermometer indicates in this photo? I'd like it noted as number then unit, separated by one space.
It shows -10 °C
